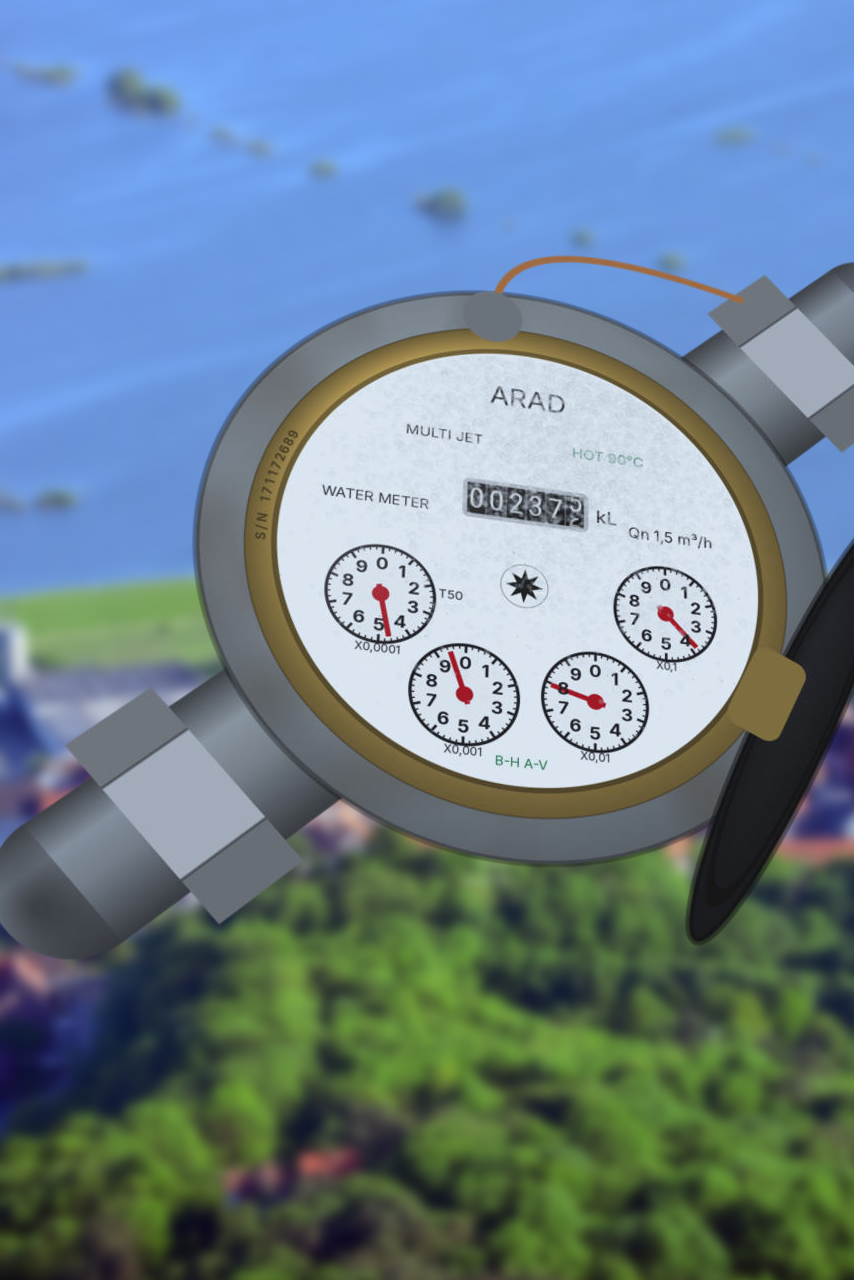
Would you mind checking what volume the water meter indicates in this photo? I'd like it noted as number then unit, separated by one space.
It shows 2375.3794 kL
